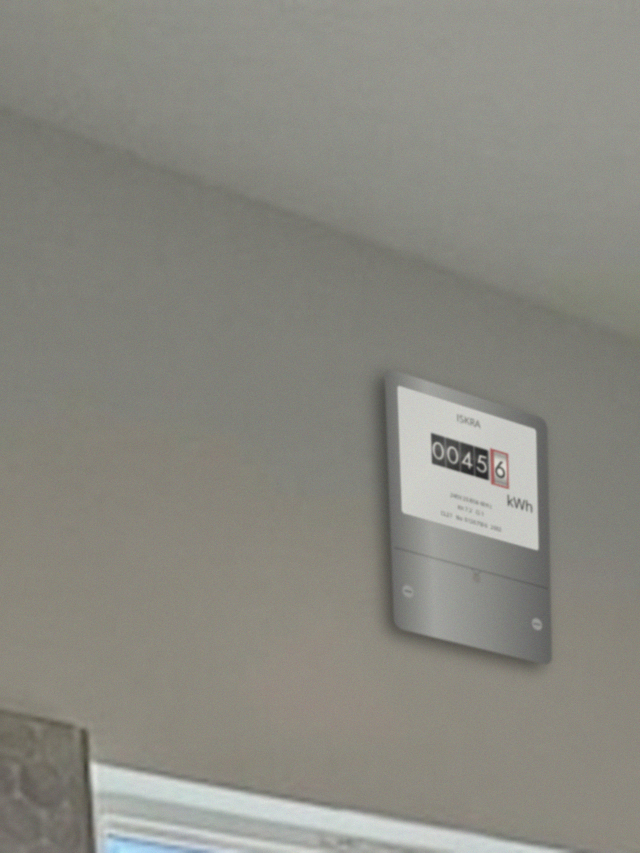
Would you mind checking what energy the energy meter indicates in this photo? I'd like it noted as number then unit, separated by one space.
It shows 45.6 kWh
